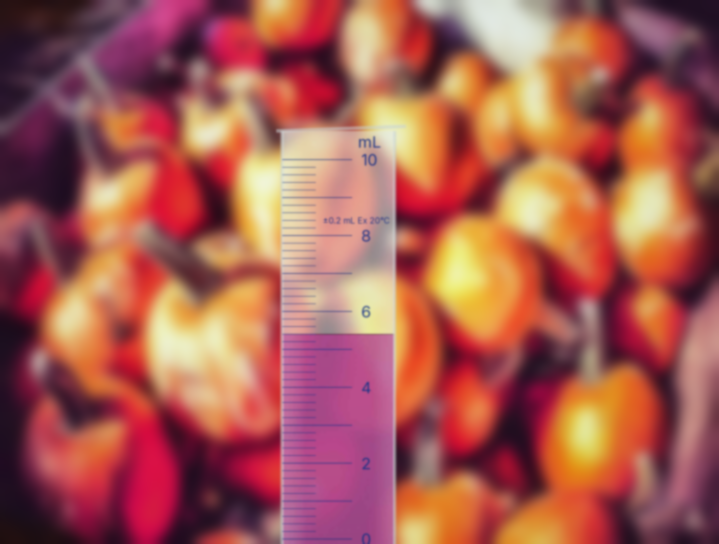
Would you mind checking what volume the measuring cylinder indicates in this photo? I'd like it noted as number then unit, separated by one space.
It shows 5.4 mL
